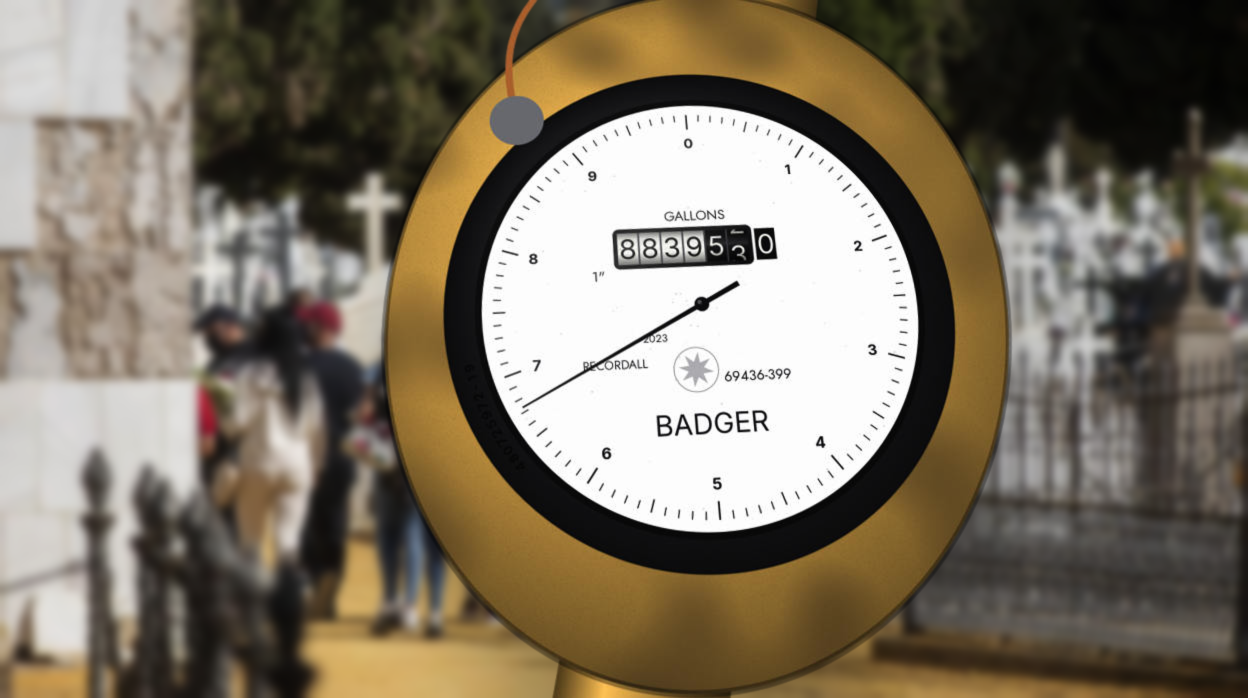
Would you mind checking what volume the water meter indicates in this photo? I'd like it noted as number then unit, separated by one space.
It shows 8839526.7 gal
